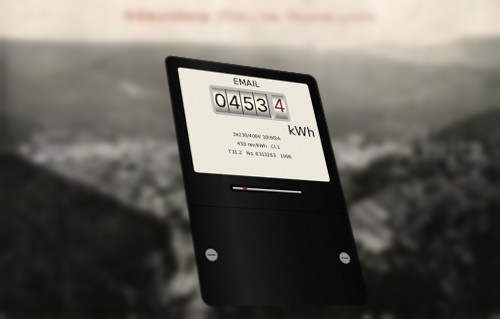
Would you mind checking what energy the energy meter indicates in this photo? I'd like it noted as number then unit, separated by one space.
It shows 453.4 kWh
